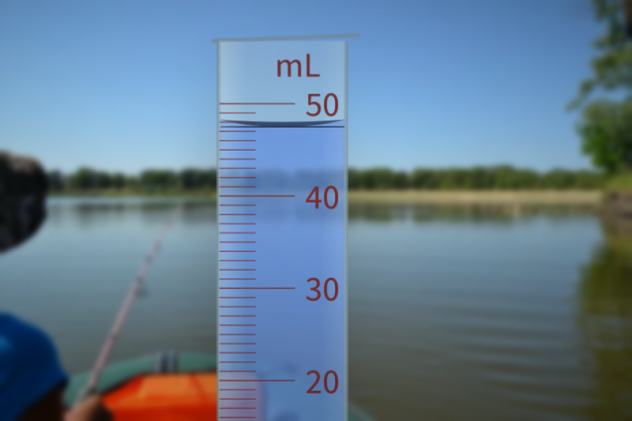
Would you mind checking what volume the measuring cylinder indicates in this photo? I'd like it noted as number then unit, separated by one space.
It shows 47.5 mL
